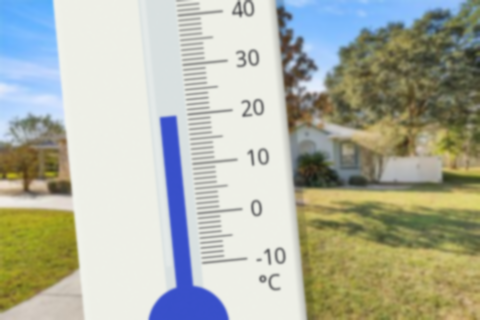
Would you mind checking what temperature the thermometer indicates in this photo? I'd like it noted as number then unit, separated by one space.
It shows 20 °C
